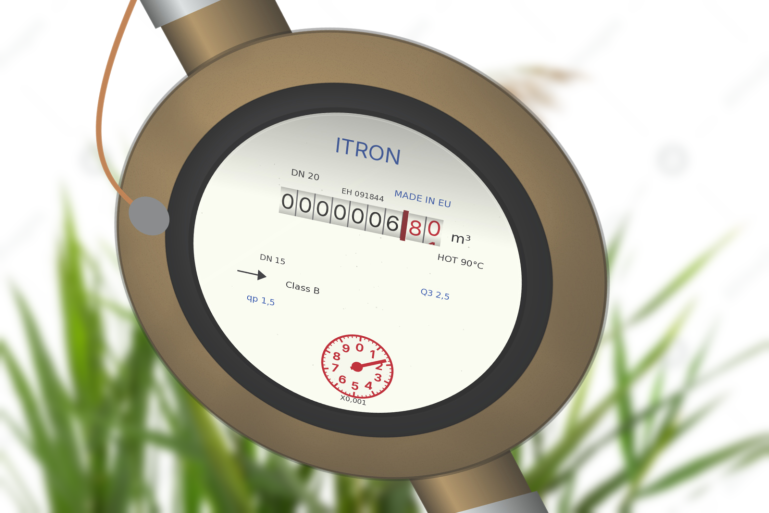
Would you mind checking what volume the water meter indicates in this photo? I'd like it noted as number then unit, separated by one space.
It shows 6.801 m³
